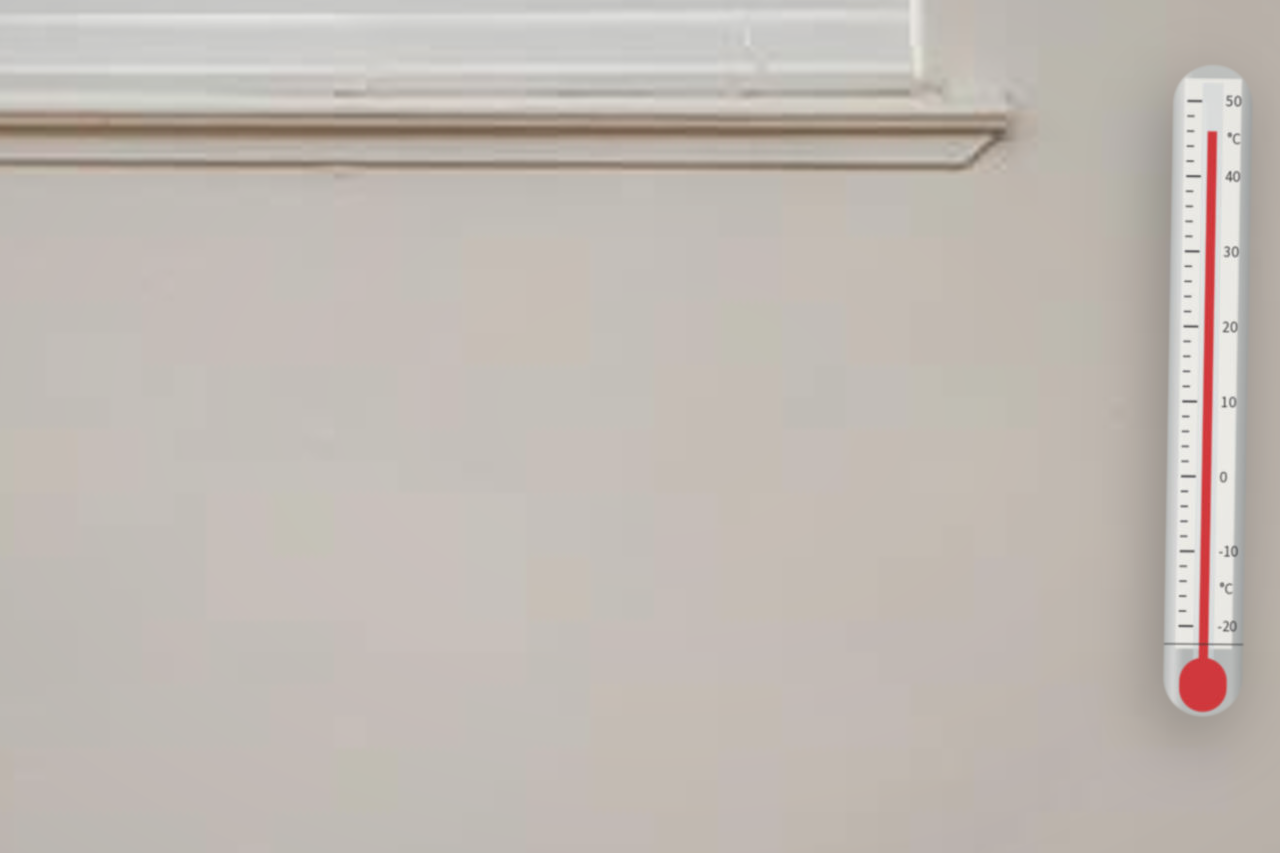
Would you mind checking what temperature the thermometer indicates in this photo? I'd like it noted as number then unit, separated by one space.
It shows 46 °C
